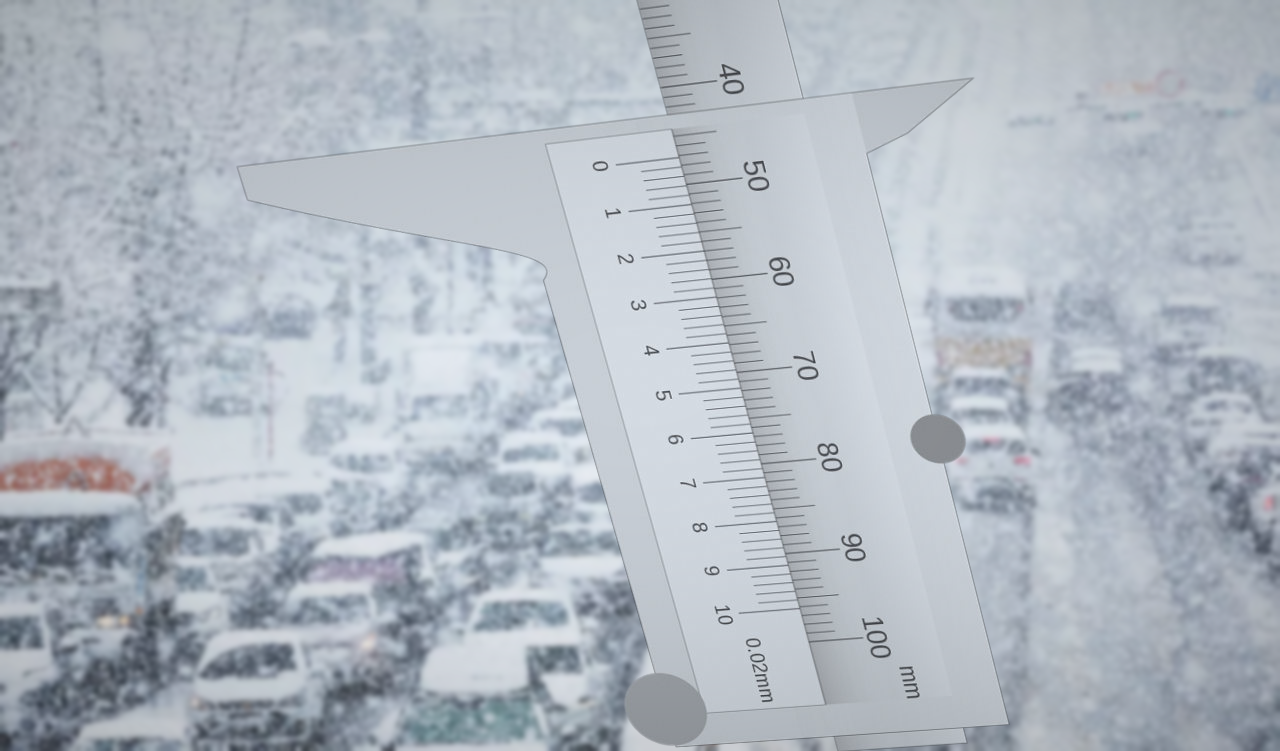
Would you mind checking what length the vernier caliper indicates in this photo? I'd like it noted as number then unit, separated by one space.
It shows 47.2 mm
